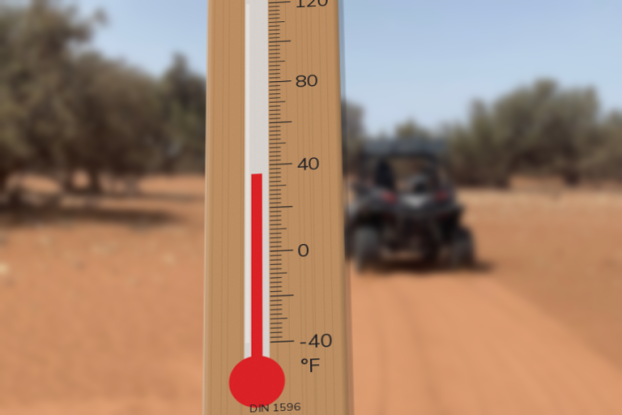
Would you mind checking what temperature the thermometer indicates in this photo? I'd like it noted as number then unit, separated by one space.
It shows 36 °F
